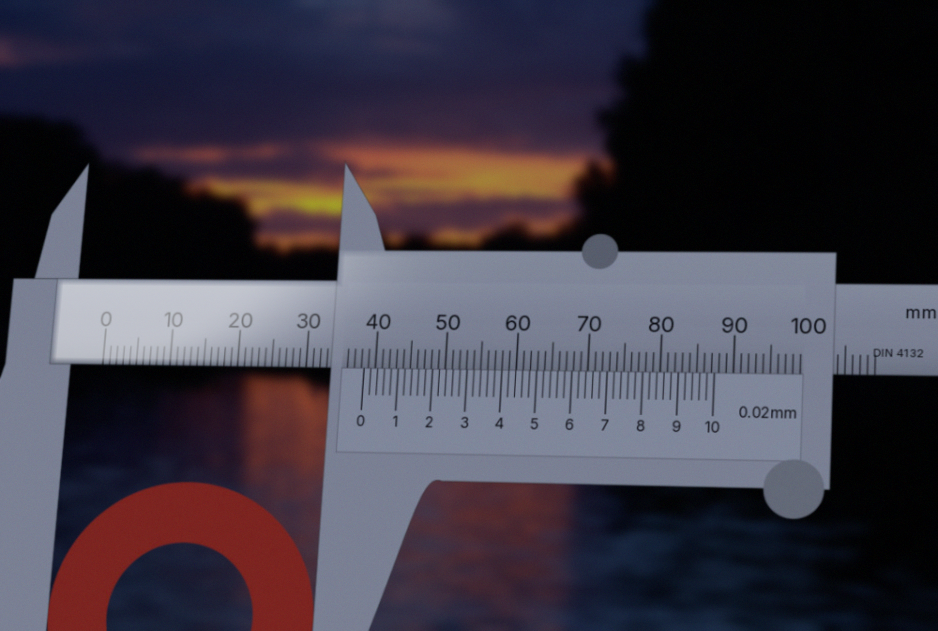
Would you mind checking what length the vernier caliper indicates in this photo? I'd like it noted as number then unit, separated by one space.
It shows 38.4 mm
